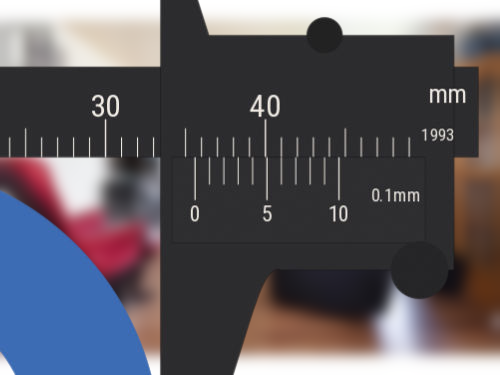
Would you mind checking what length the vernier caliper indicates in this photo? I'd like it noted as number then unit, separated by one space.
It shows 35.6 mm
